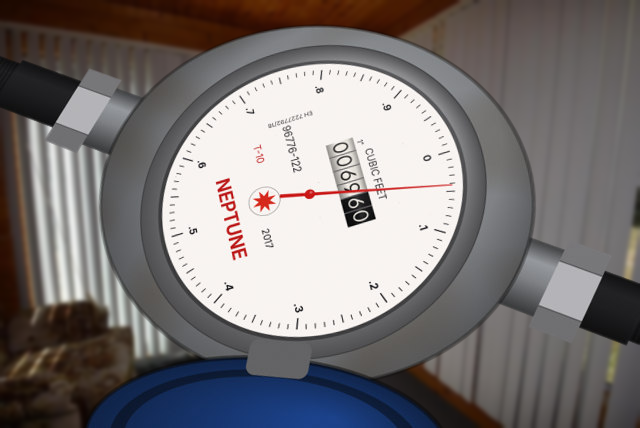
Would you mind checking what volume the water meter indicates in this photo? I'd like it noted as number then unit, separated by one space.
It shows 6960.04 ft³
